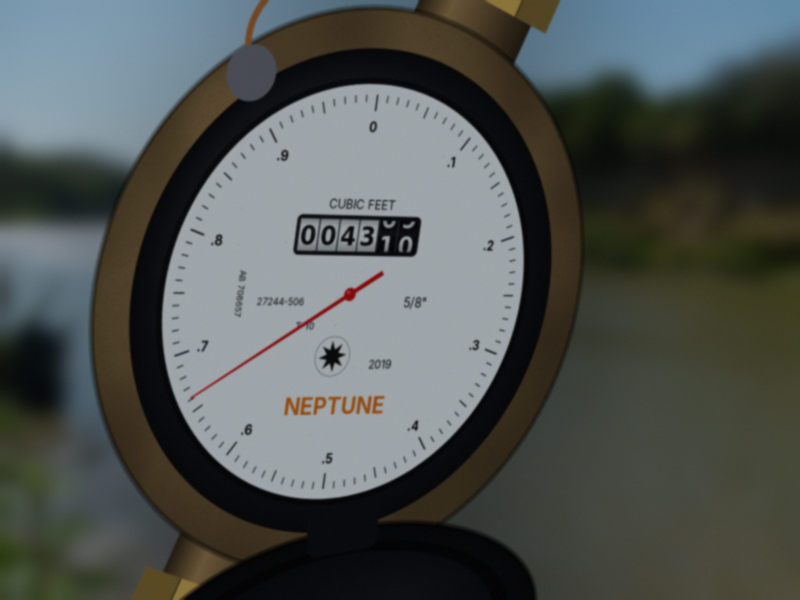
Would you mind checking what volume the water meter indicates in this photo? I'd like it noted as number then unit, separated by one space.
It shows 4309.66 ft³
